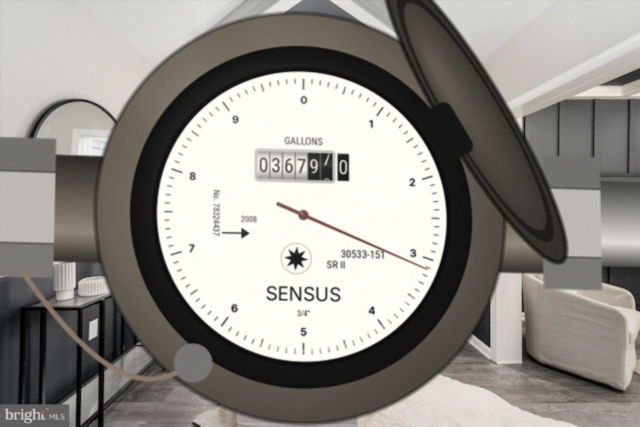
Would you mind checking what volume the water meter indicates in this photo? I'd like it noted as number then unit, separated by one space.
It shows 367973.1 gal
